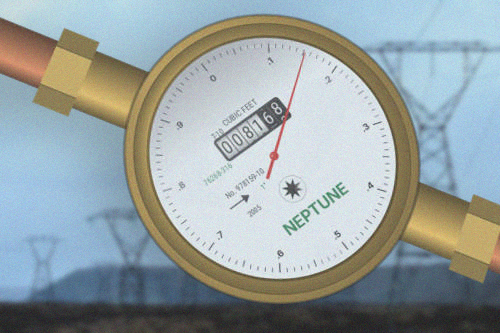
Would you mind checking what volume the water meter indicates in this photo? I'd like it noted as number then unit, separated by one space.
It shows 8168.15 ft³
